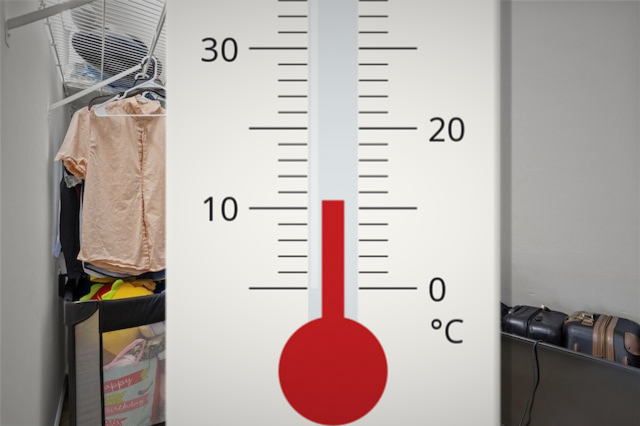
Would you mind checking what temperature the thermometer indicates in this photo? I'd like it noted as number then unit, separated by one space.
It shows 11 °C
